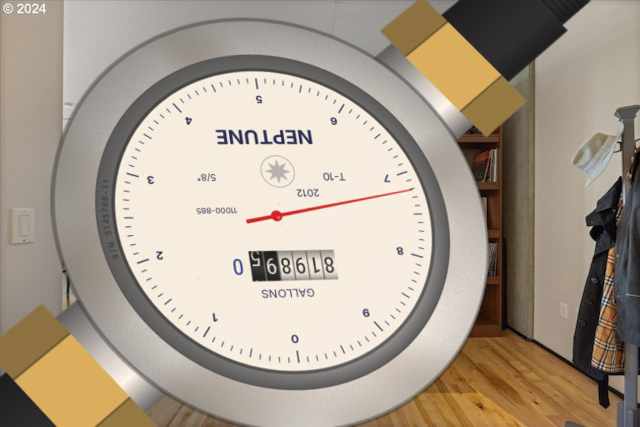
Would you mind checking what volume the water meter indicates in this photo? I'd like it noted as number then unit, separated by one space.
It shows 8198947.2 gal
